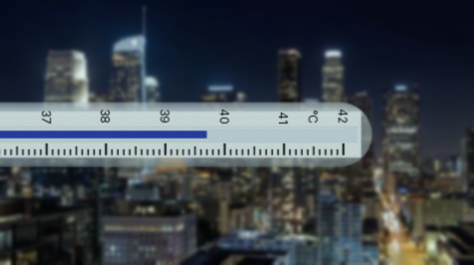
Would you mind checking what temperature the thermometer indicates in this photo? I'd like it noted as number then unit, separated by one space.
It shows 39.7 °C
